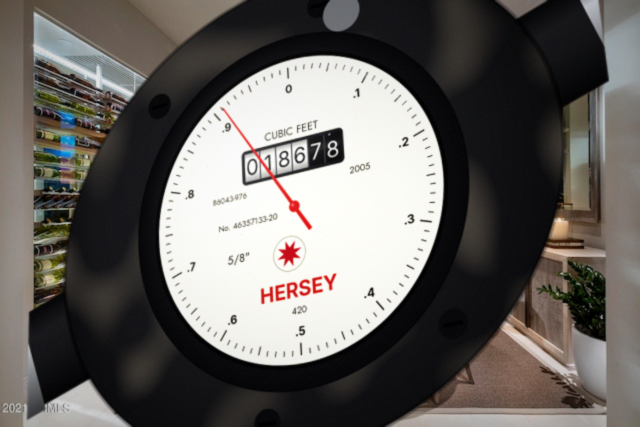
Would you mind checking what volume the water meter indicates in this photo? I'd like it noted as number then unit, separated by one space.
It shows 18677.91 ft³
